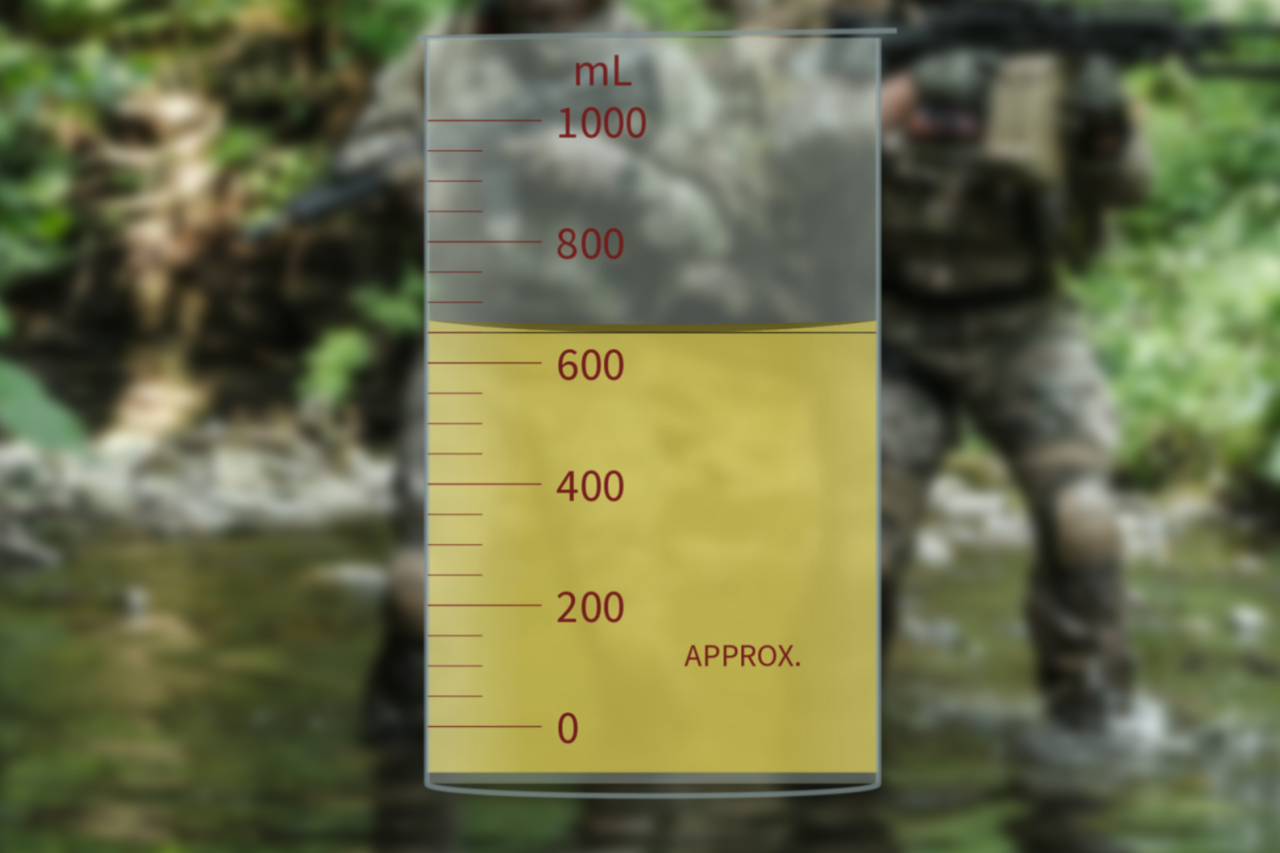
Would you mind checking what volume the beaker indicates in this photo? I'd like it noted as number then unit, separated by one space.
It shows 650 mL
